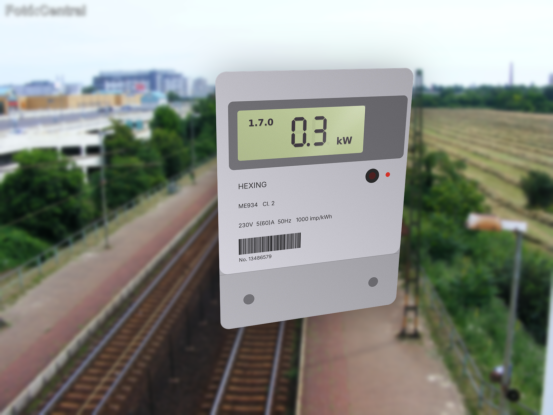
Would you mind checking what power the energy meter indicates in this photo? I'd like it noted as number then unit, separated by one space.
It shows 0.3 kW
